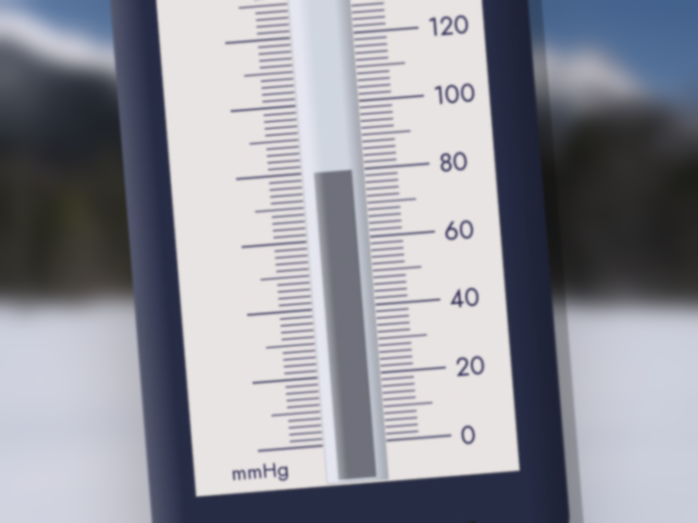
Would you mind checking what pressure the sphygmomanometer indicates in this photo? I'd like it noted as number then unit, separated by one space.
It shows 80 mmHg
